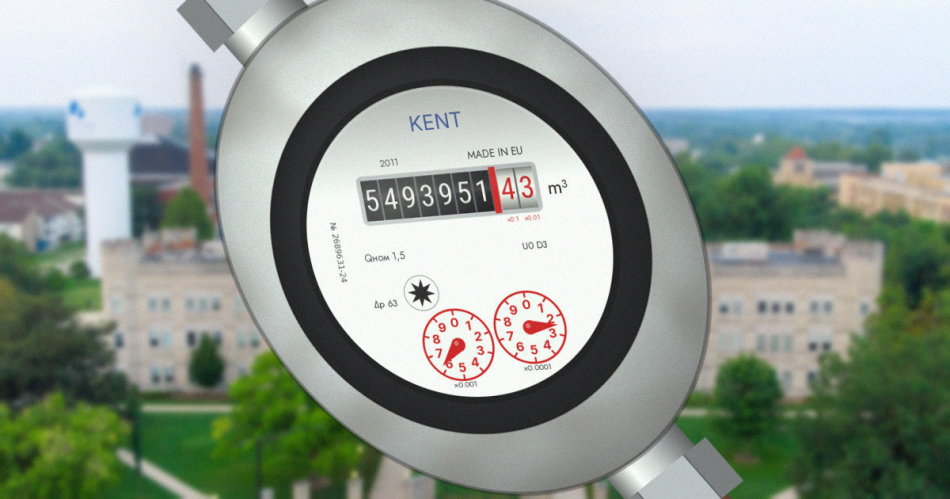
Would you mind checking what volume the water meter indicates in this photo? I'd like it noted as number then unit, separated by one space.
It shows 5493951.4362 m³
